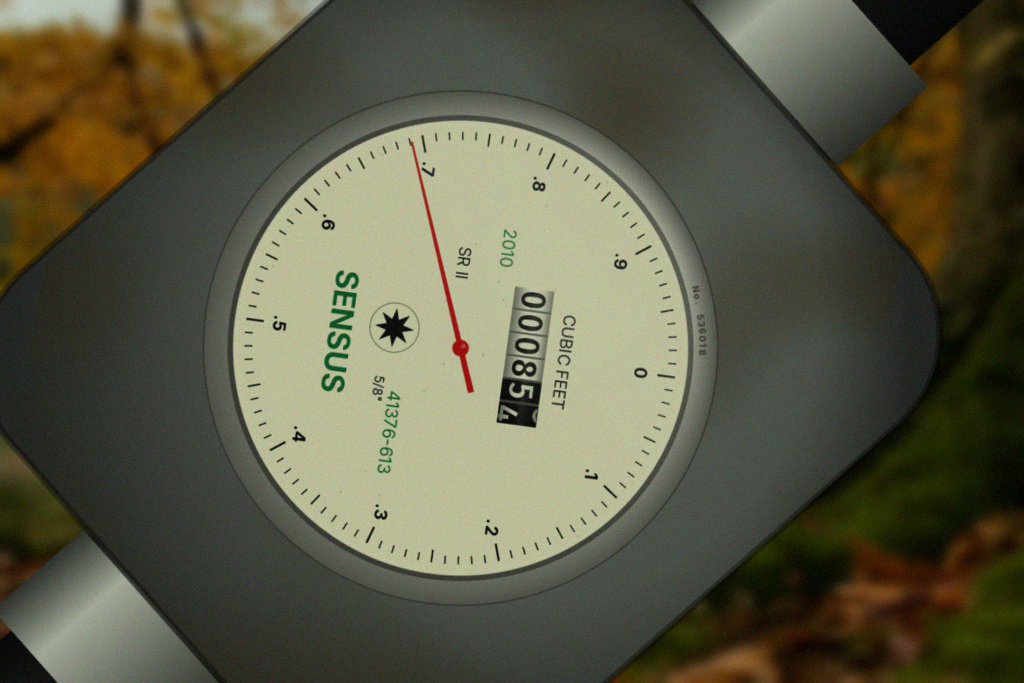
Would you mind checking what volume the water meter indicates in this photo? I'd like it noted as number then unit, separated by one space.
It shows 853.69 ft³
